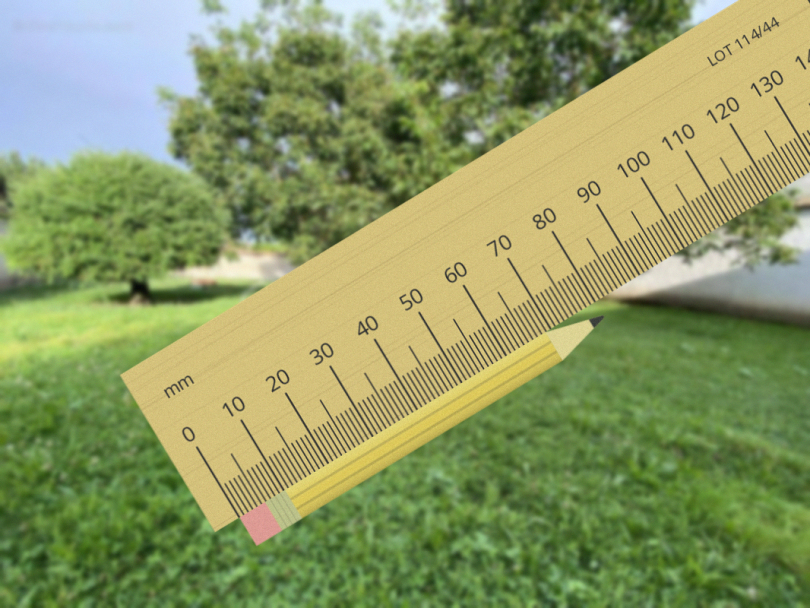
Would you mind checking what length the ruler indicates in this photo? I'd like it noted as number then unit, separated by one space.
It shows 80 mm
